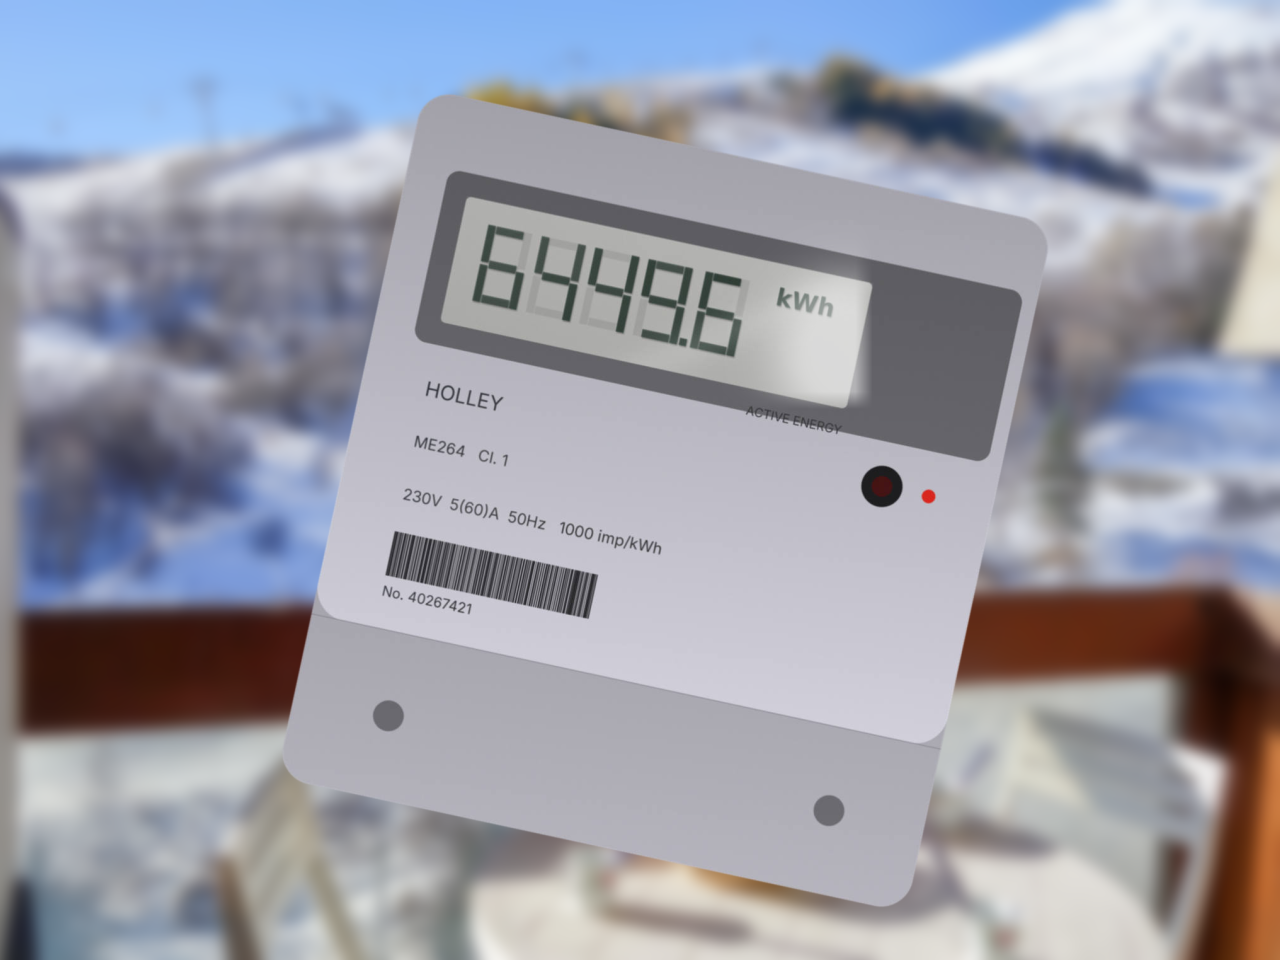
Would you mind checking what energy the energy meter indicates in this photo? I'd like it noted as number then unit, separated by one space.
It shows 6449.6 kWh
